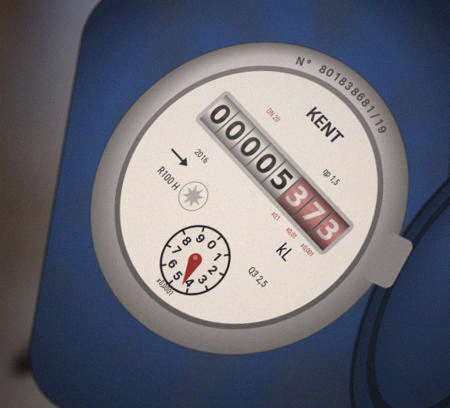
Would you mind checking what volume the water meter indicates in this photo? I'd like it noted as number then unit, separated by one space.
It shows 5.3734 kL
